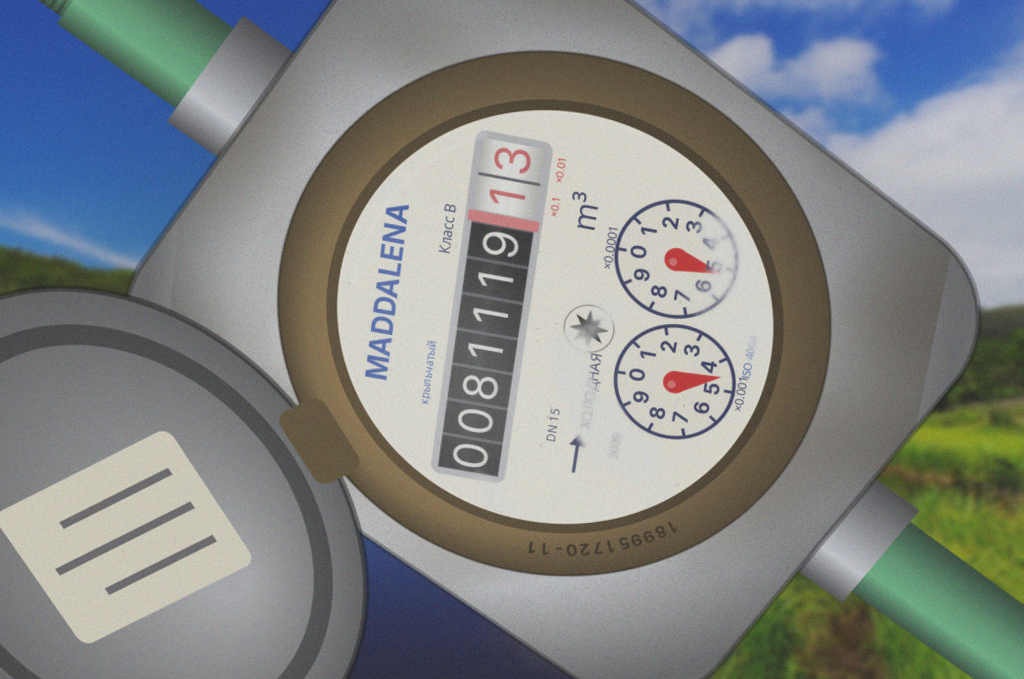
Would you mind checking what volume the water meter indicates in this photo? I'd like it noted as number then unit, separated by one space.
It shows 81119.1345 m³
